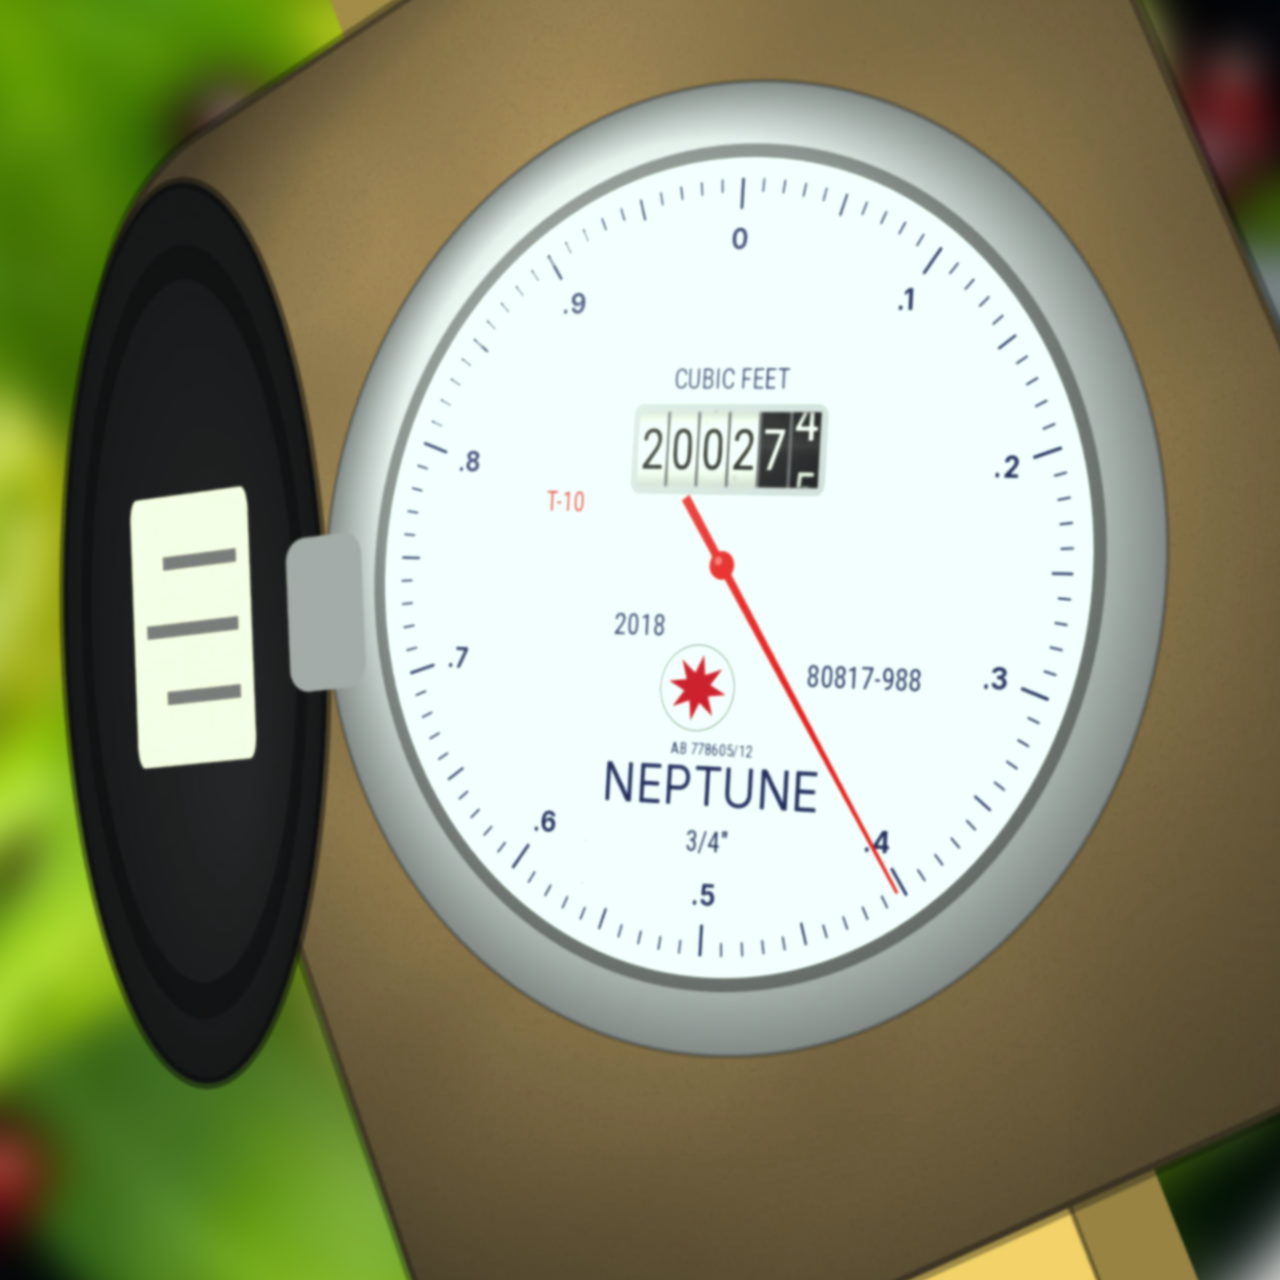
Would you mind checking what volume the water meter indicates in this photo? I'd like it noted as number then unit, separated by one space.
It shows 200274.40 ft³
